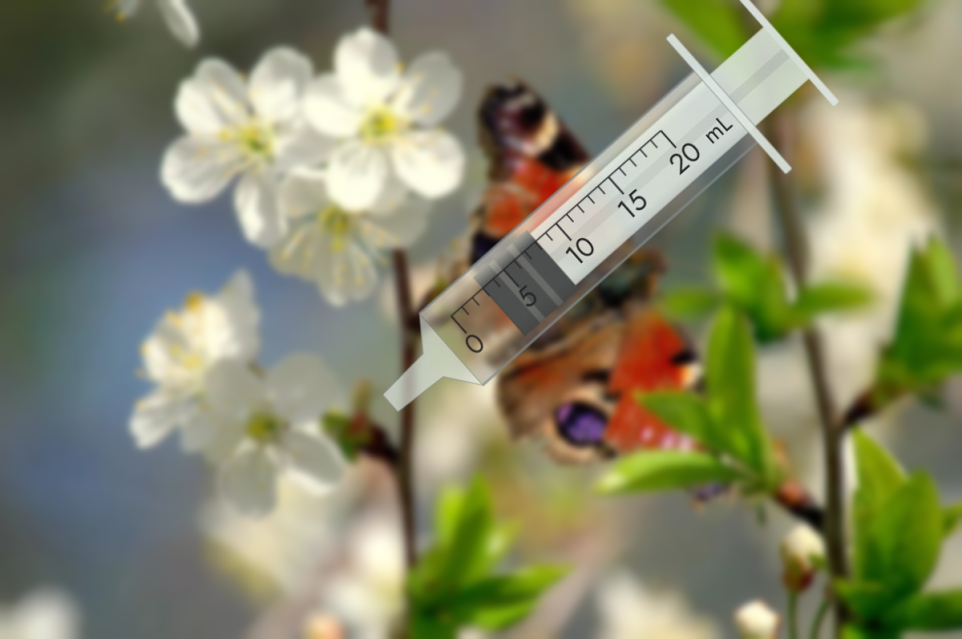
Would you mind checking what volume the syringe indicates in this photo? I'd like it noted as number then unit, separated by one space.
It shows 3 mL
